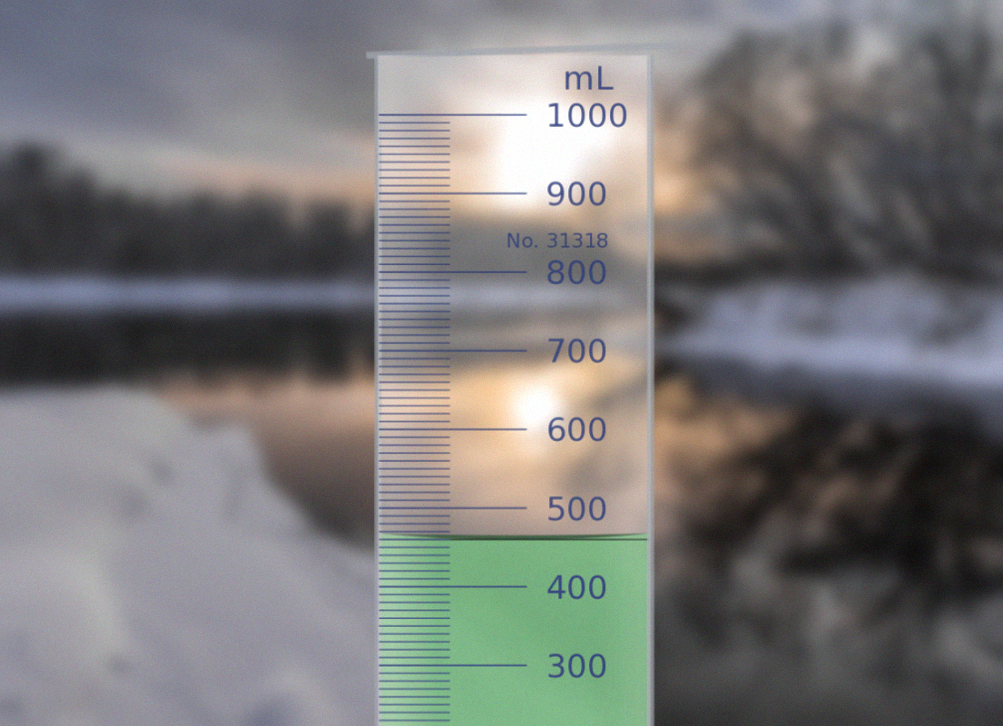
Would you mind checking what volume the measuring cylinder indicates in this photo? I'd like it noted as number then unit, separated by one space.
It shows 460 mL
